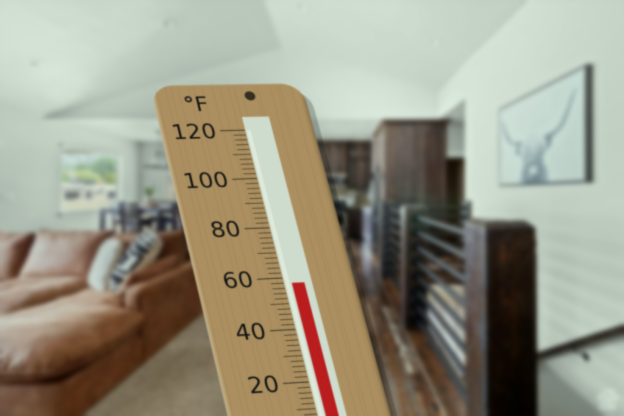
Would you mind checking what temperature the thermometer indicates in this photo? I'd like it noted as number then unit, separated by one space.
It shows 58 °F
